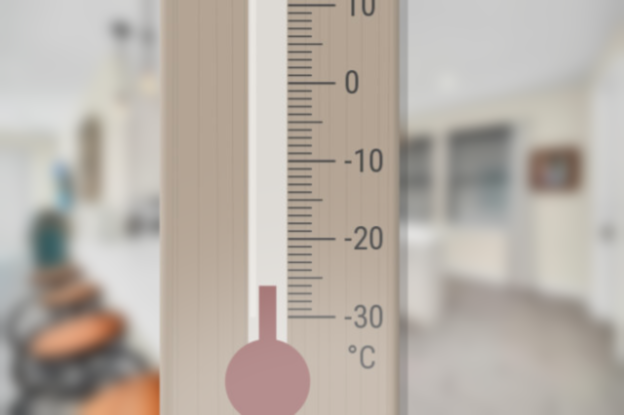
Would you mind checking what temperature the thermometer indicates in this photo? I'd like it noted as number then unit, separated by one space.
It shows -26 °C
